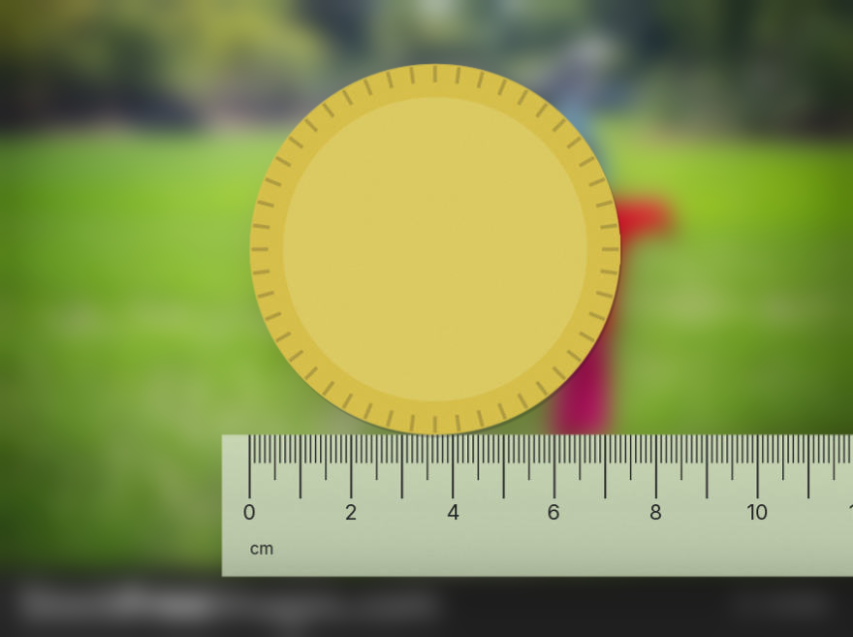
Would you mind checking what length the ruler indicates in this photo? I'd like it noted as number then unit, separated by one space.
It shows 7.3 cm
